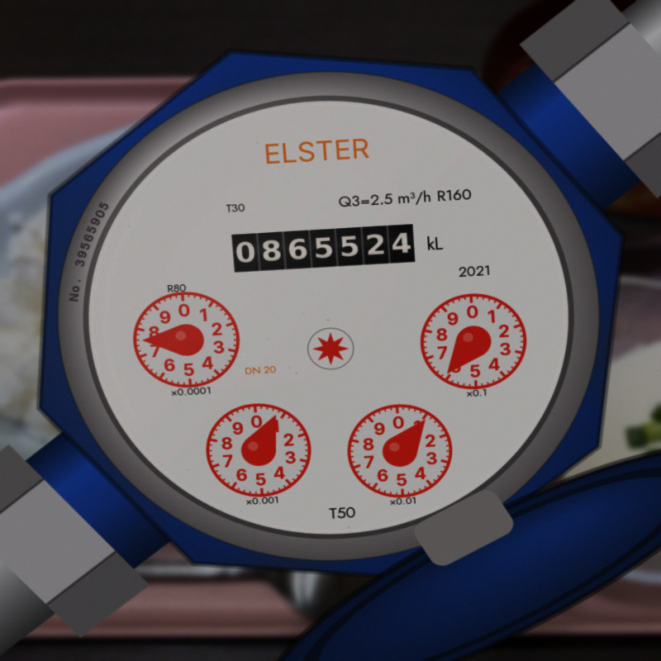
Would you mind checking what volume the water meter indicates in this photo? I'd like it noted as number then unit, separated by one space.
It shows 865524.6107 kL
